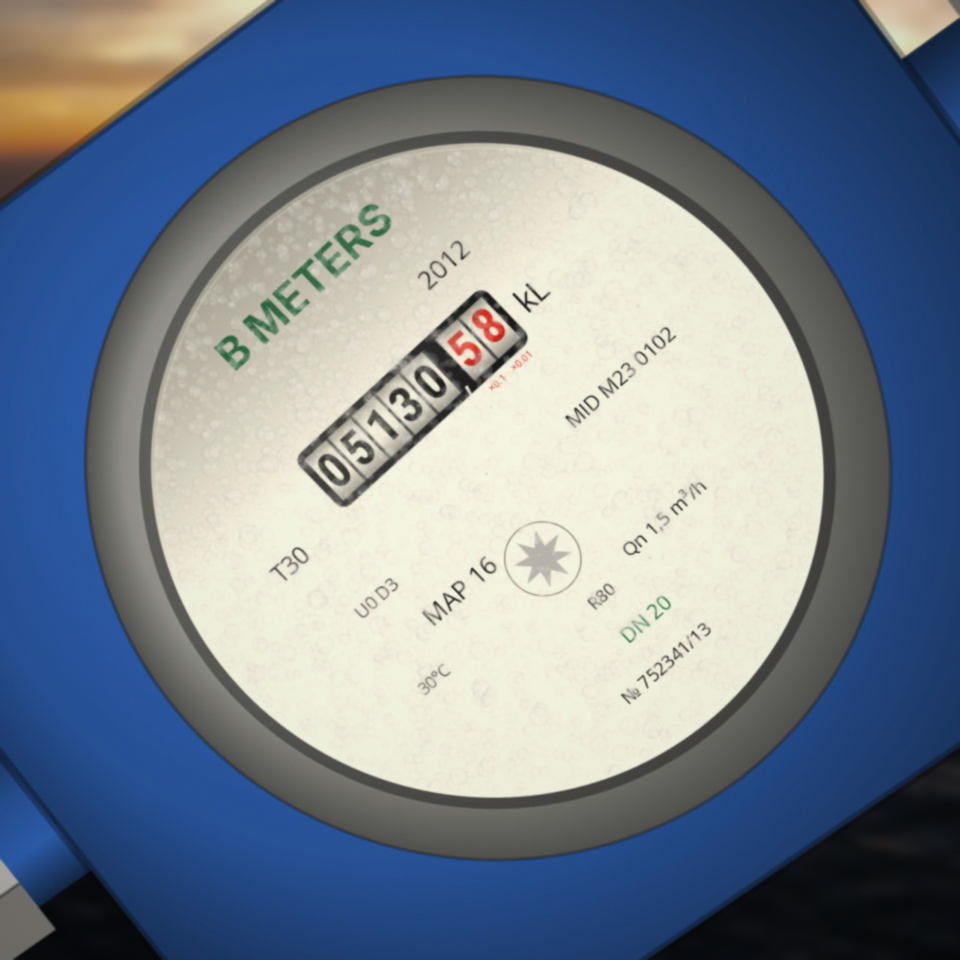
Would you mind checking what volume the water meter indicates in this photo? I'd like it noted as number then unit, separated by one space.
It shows 5130.58 kL
